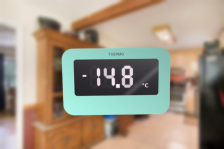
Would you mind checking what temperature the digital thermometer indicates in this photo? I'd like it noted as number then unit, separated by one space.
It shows -14.8 °C
